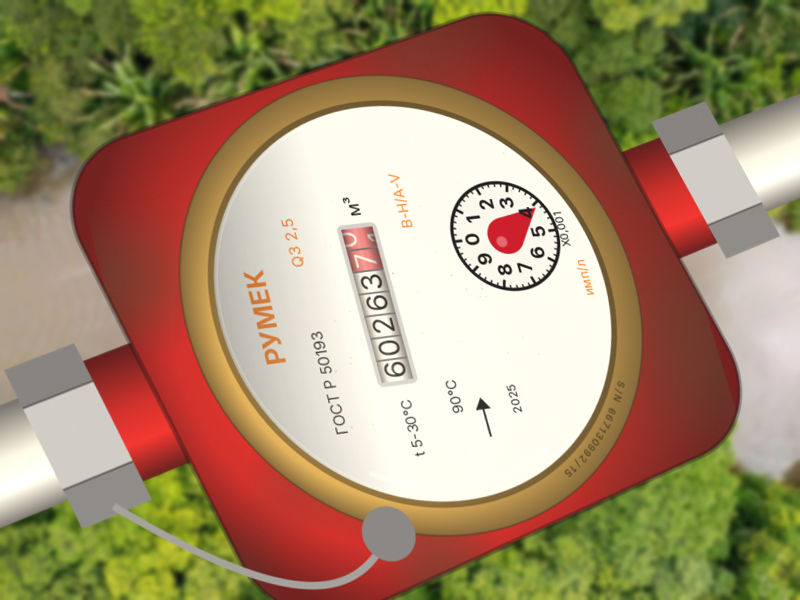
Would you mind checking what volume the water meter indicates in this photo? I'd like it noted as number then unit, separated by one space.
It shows 60263.704 m³
